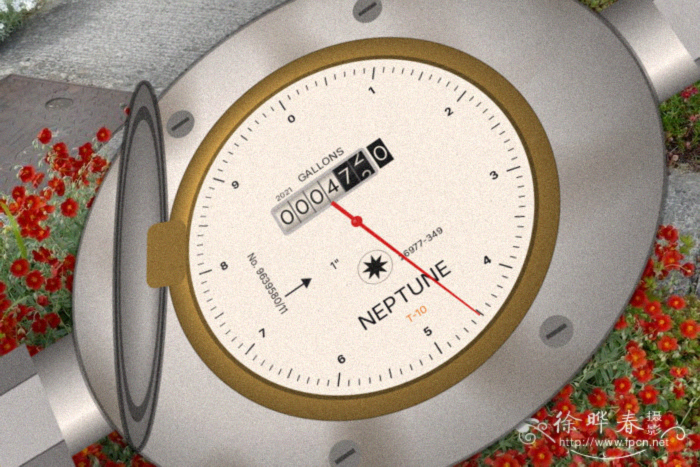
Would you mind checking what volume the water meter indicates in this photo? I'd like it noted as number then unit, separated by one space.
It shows 4724.5 gal
